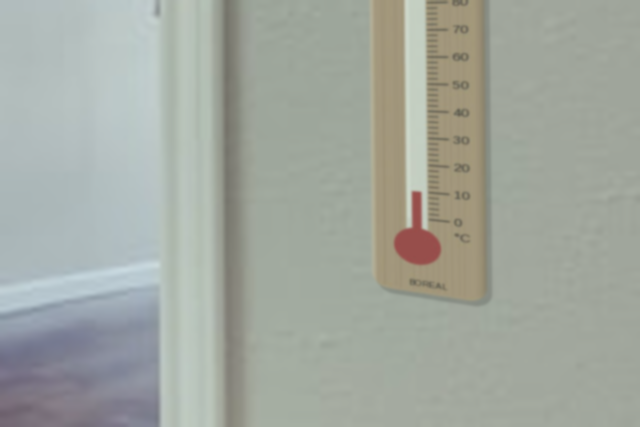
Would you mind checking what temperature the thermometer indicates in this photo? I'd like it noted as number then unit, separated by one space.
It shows 10 °C
